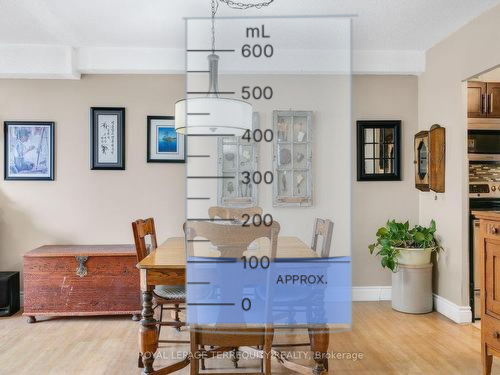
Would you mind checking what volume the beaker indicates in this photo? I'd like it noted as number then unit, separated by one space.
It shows 100 mL
